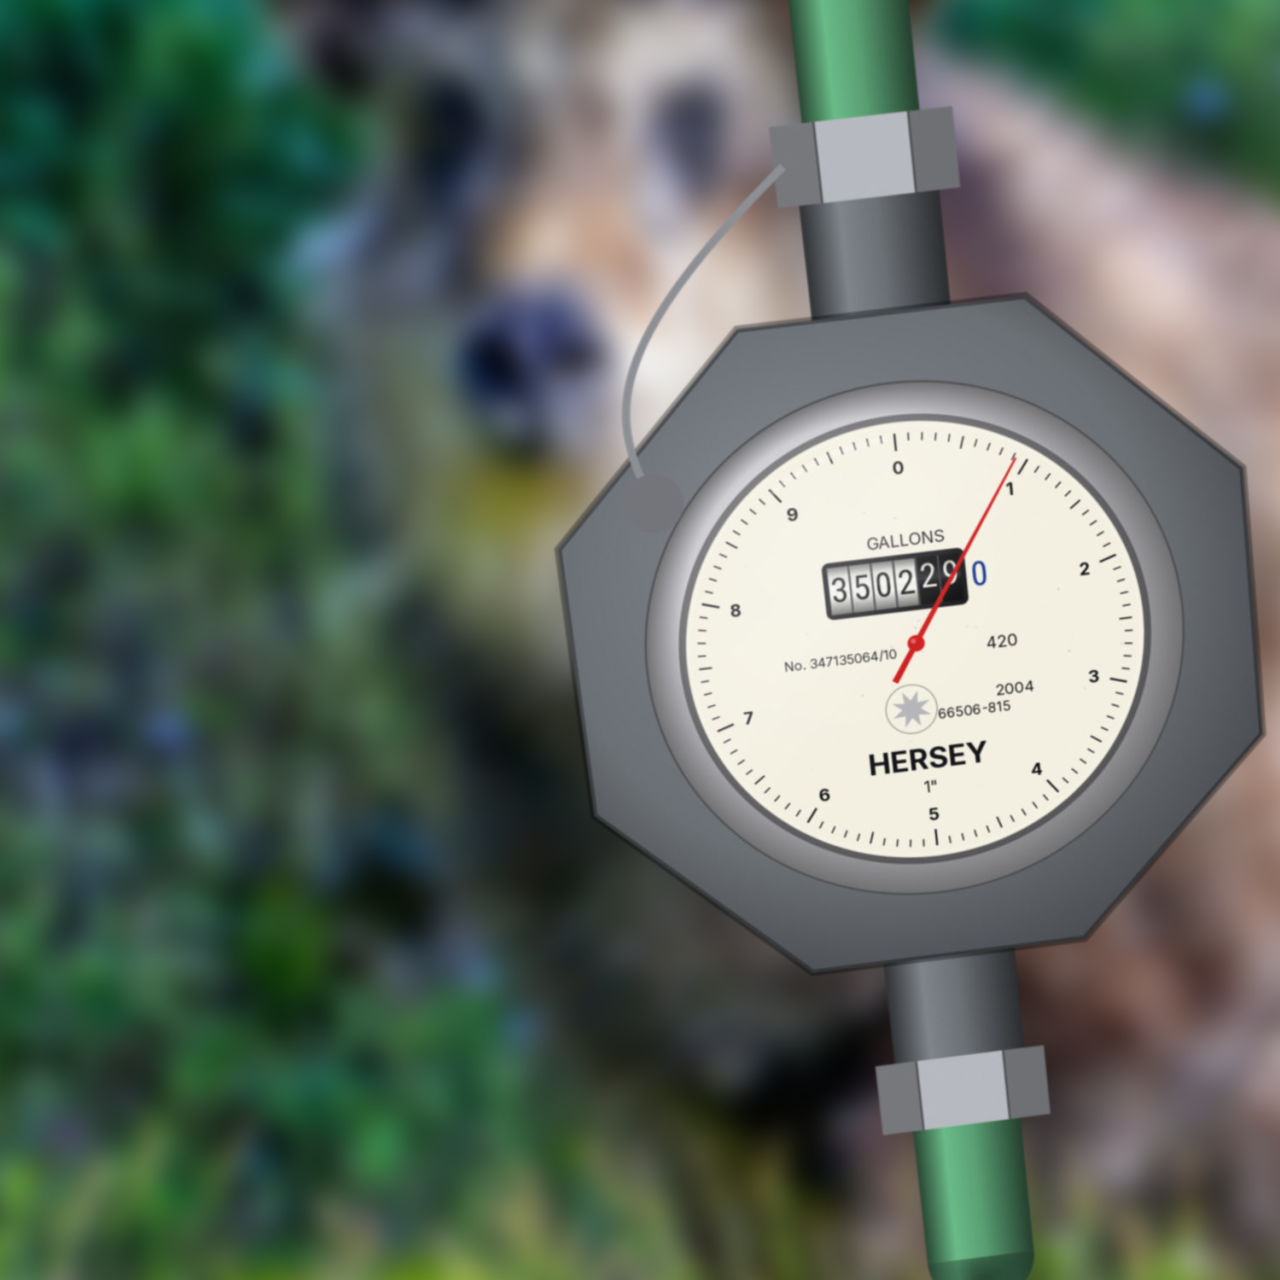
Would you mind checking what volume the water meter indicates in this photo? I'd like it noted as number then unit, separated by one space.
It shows 3502290.9 gal
